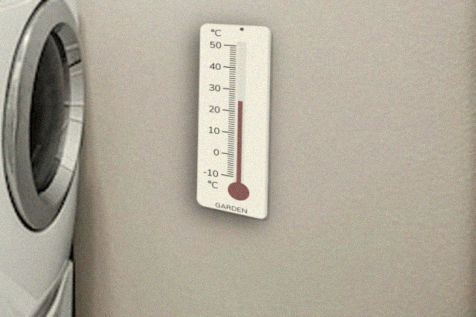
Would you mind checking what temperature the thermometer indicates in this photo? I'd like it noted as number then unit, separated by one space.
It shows 25 °C
